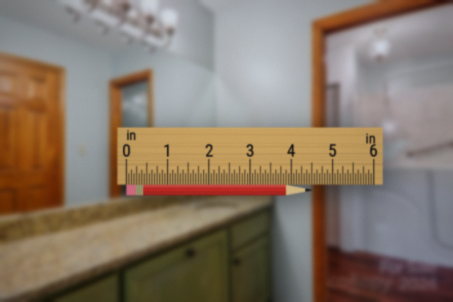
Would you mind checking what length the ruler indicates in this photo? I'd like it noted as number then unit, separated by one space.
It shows 4.5 in
